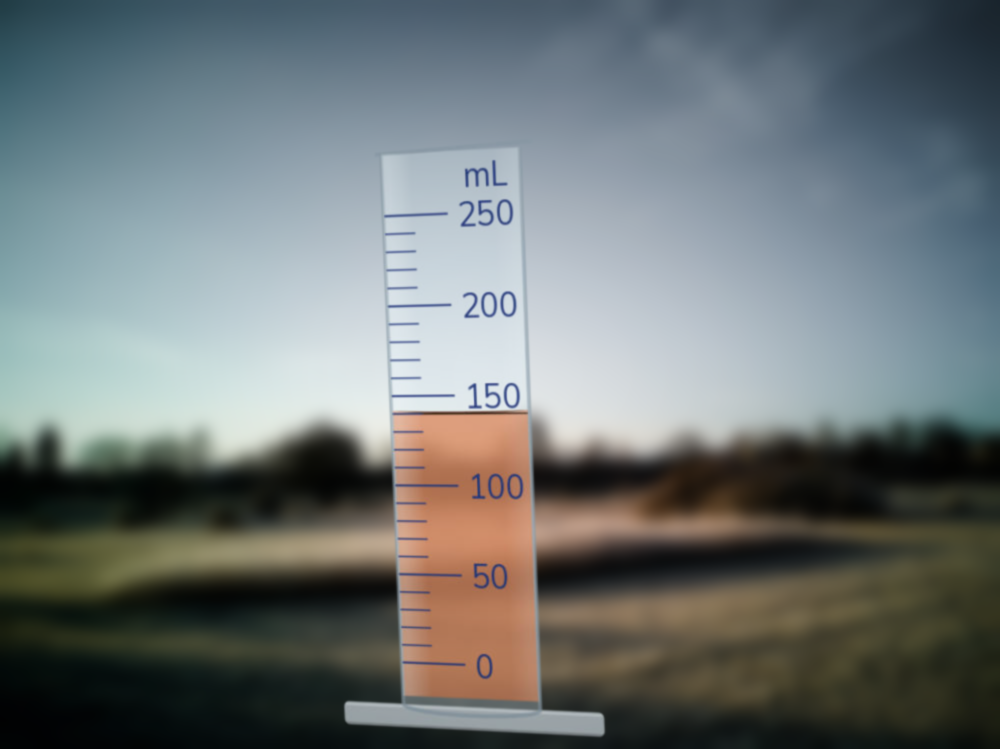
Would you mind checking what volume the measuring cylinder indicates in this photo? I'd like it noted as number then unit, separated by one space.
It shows 140 mL
